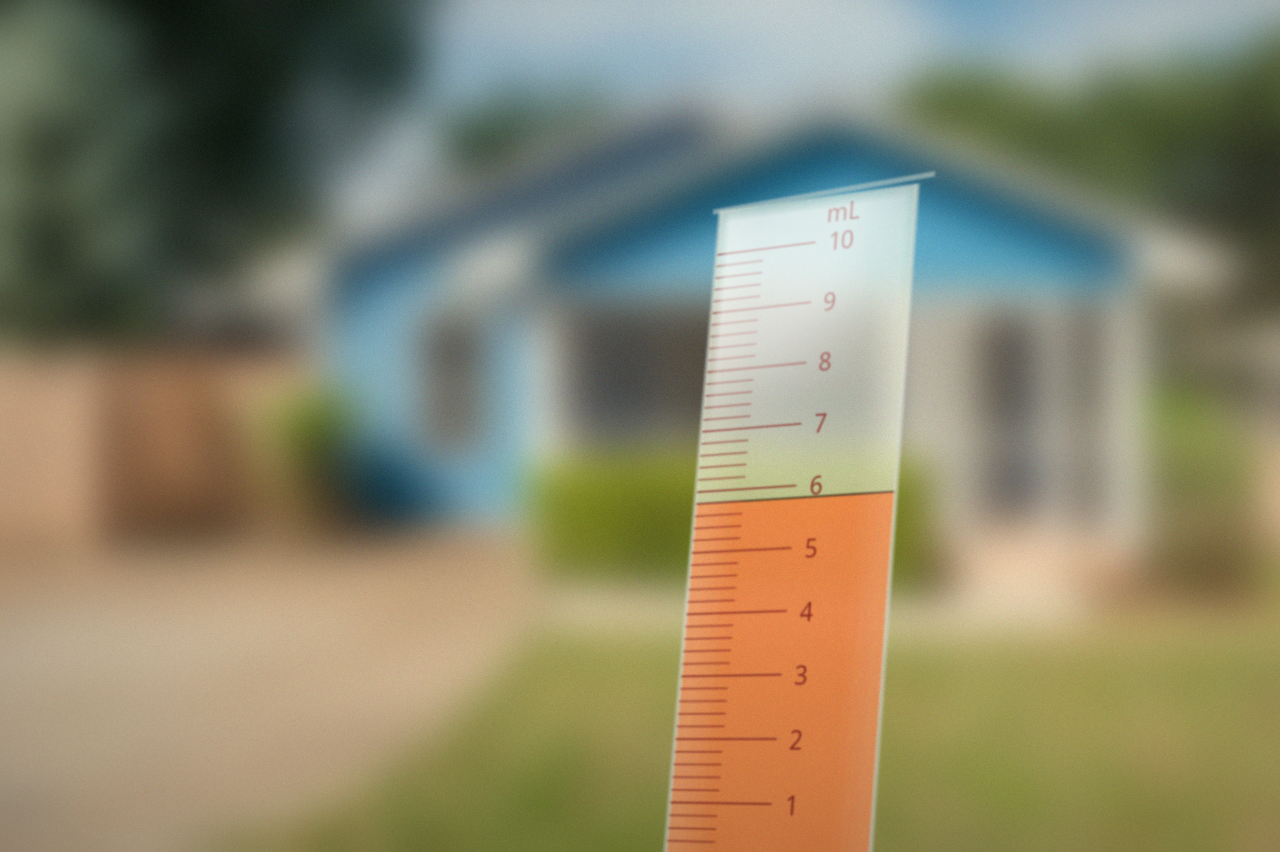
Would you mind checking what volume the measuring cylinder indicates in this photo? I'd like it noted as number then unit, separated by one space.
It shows 5.8 mL
